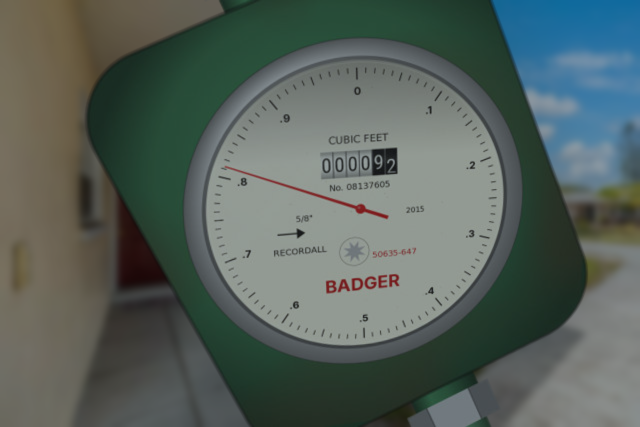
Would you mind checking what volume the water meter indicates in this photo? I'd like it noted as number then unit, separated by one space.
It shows 91.81 ft³
